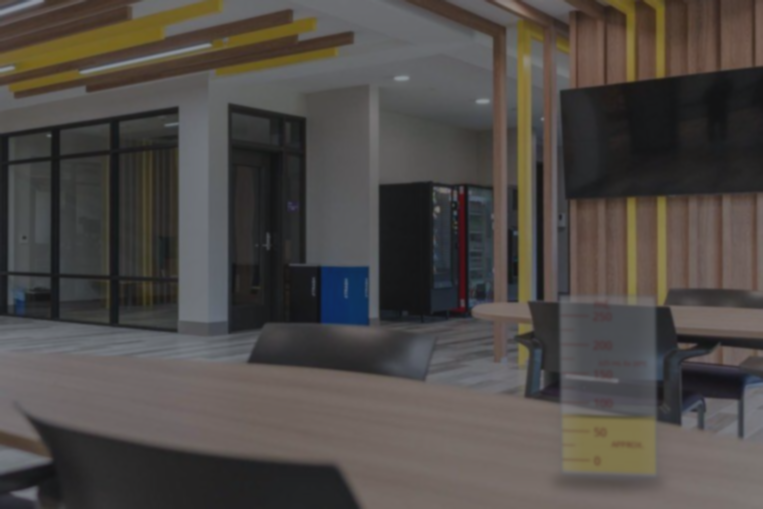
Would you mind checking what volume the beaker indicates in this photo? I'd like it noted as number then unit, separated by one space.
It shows 75 mL
